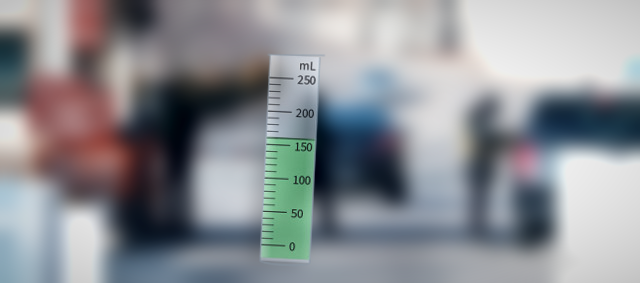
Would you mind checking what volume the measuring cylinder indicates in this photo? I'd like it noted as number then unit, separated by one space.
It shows 160 mL
